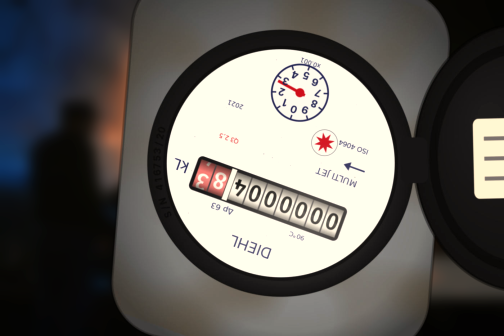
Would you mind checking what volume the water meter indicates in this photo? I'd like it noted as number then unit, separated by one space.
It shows 4.832 kL
